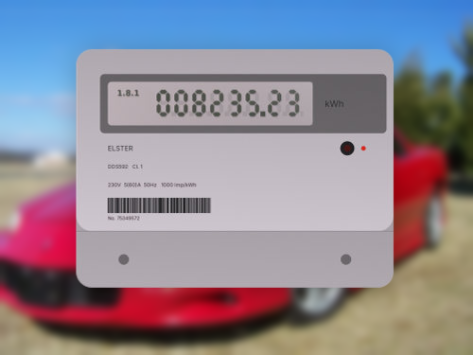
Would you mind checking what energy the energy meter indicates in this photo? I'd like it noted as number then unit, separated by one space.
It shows 8235.23 kWh
